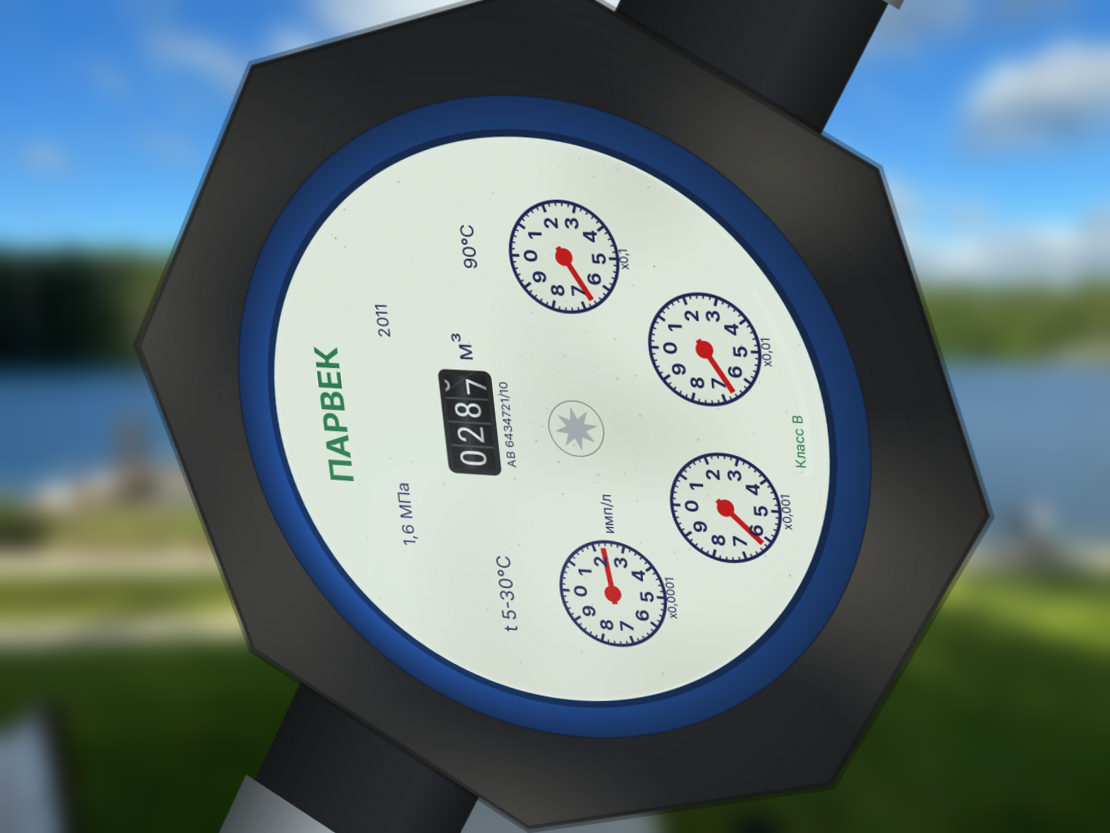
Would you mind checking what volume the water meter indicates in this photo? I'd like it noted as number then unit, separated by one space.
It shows 286.6662 m³
